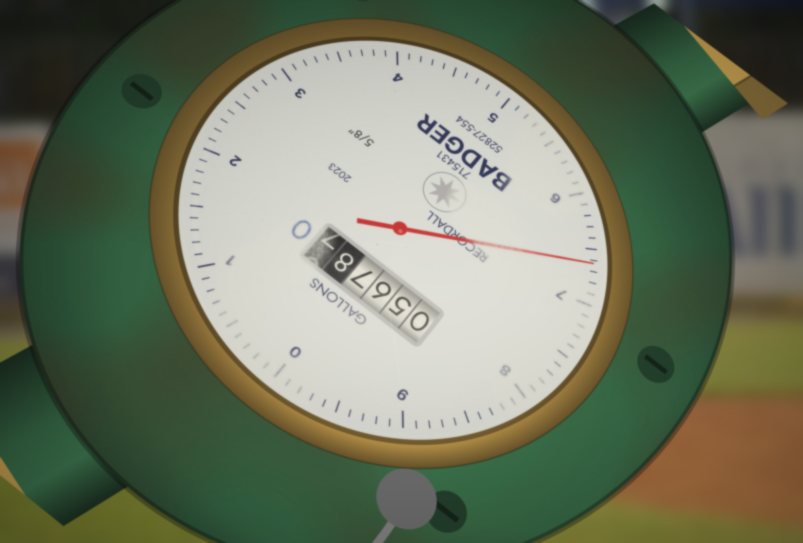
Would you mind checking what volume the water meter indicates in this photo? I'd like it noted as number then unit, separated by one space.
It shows 567866.6 gal
